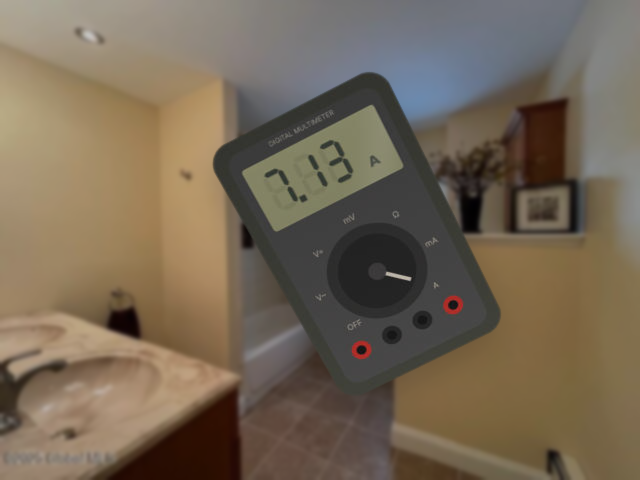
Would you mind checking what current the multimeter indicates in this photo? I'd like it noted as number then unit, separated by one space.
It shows 7.13 A
